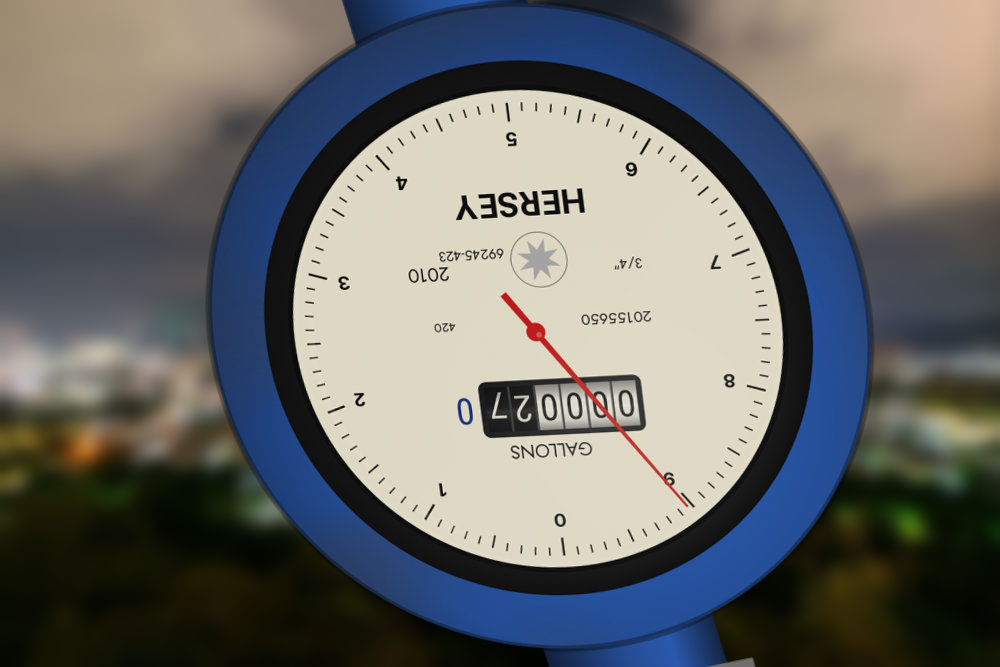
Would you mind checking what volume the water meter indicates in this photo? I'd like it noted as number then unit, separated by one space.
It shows 269.0 gal
